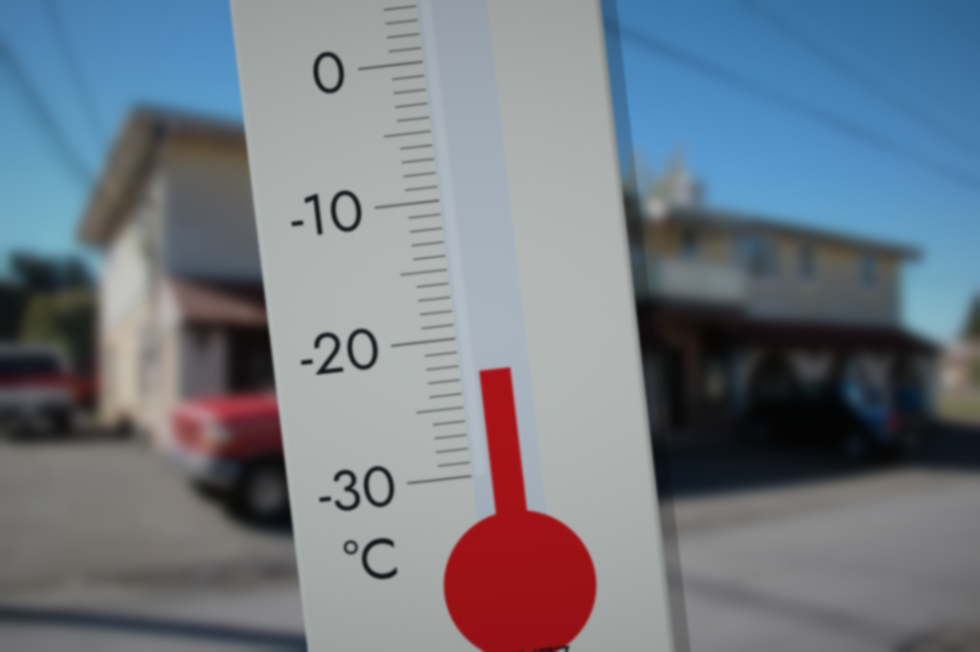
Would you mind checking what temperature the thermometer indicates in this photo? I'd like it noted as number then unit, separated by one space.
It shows -22.5 °C
